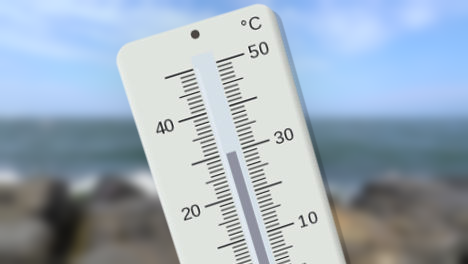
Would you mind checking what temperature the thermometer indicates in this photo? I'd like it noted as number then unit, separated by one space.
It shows 30 °C
